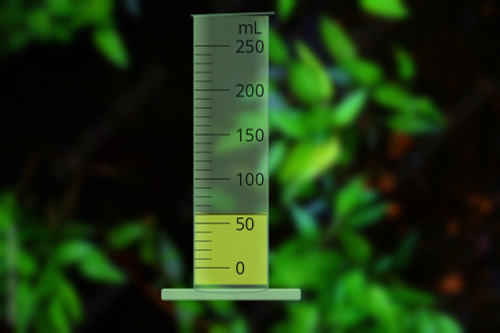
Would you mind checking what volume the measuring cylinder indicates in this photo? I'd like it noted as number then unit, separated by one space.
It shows 60 mL
